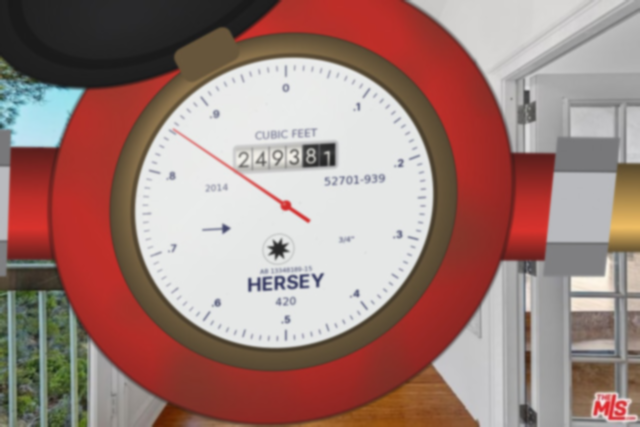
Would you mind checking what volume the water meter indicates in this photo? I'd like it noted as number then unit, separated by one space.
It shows 249380.85 ft³
